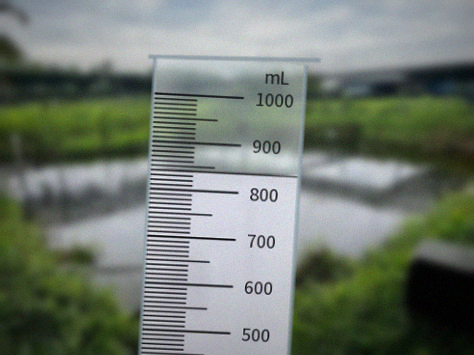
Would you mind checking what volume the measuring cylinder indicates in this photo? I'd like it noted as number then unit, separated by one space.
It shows 840 mL
